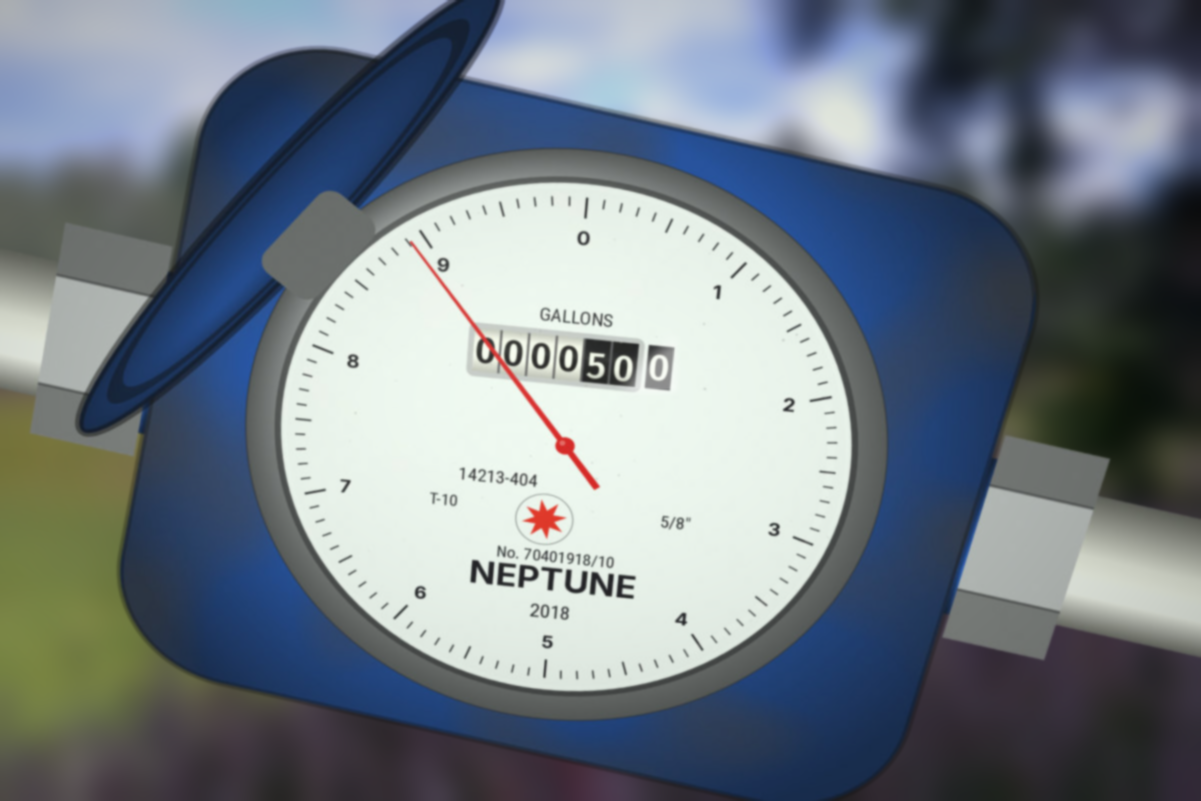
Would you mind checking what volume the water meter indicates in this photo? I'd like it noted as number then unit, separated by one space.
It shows 498.9 gal
